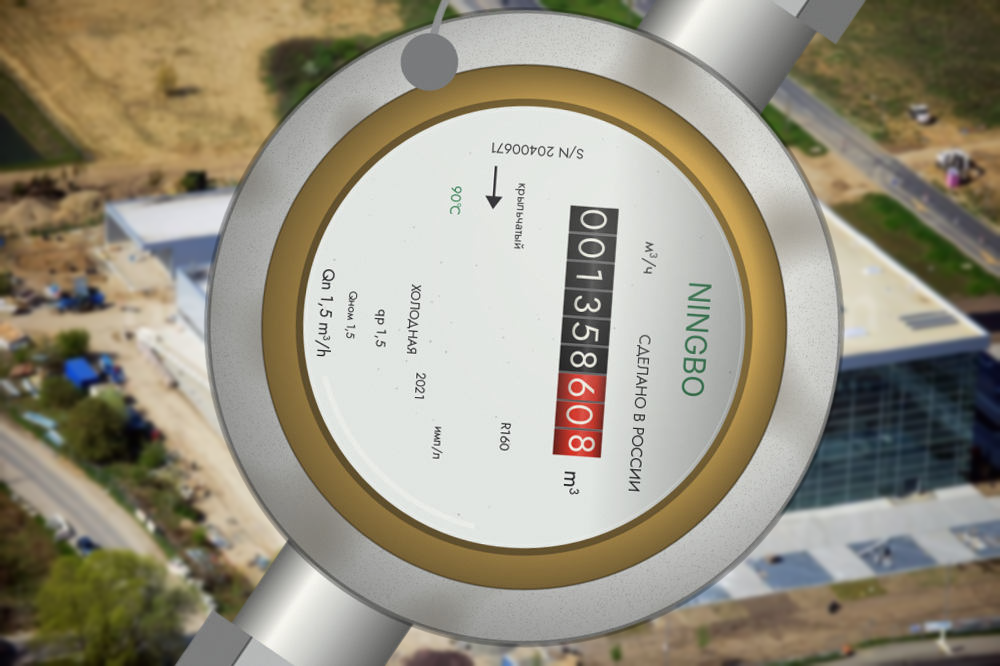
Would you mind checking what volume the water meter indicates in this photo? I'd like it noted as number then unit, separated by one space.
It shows 1358.608 m³
